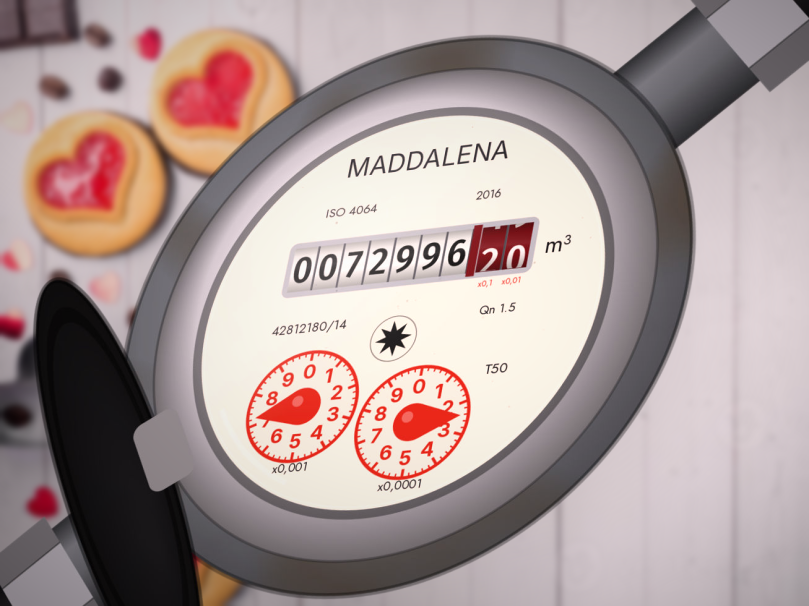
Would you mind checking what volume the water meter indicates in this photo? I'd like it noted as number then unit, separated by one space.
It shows 72996.1972 m³
